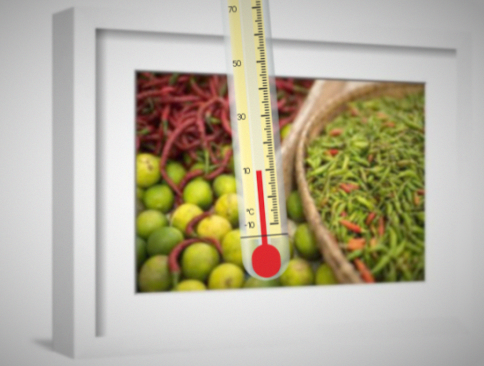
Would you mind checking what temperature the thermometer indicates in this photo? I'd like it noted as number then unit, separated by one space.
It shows 10 °C
